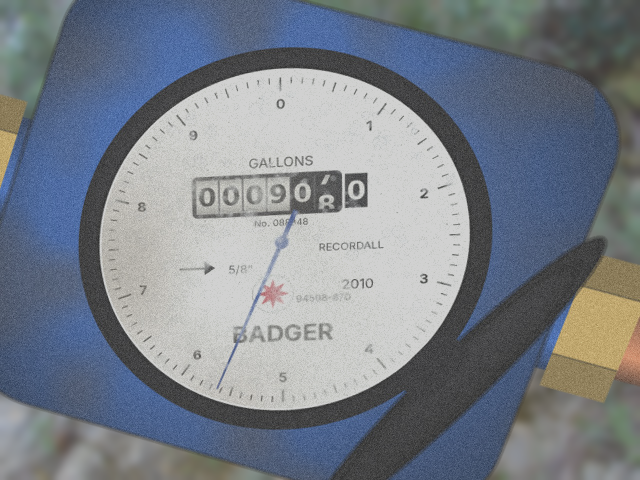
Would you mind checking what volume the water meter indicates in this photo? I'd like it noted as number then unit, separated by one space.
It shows 9075.6 gal
